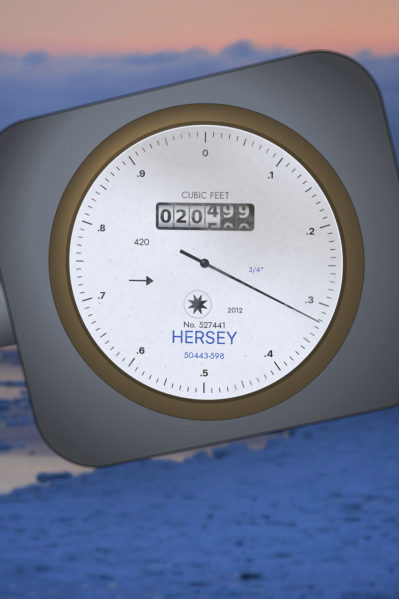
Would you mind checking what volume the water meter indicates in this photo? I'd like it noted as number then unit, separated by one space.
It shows 20499.32 ft³
